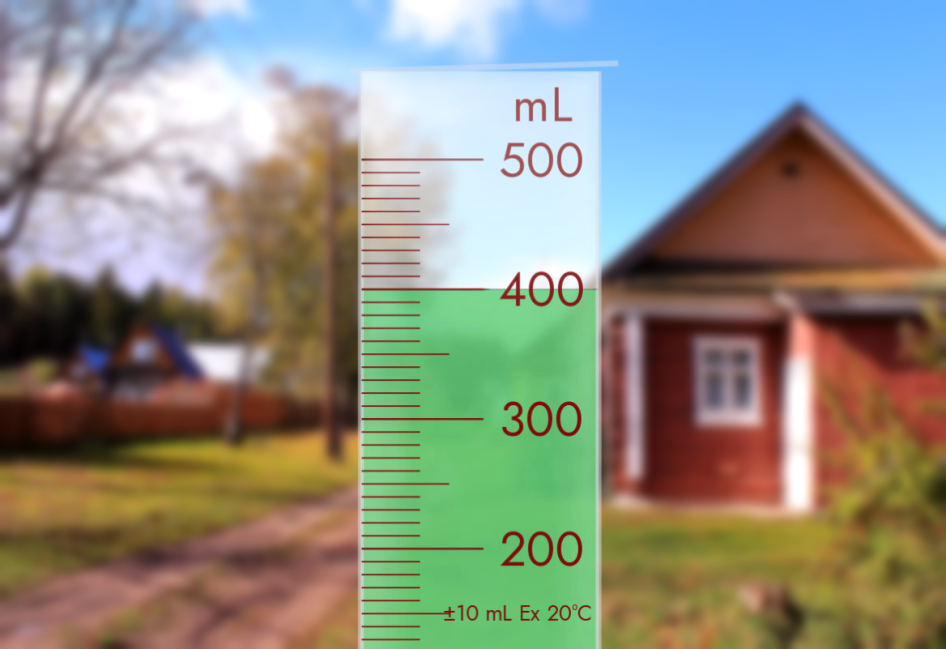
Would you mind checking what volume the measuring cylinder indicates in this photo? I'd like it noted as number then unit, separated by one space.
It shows 400 mL
